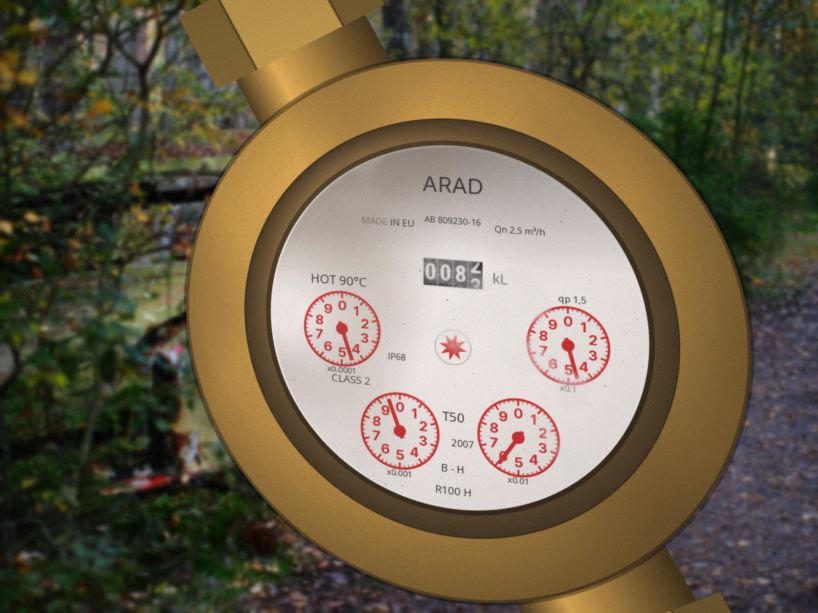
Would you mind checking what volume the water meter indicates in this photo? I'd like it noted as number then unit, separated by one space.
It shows 82.4594 kL
